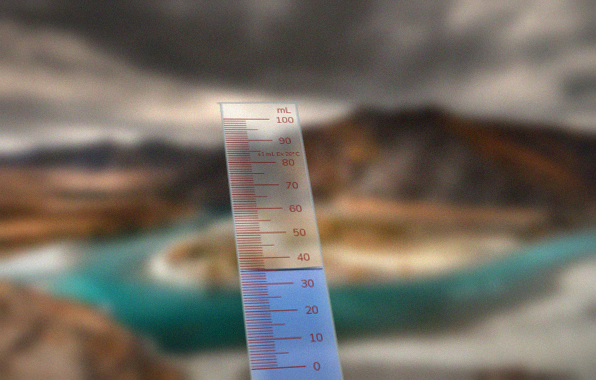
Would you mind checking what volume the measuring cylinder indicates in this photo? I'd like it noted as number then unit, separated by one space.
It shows 35 mL
